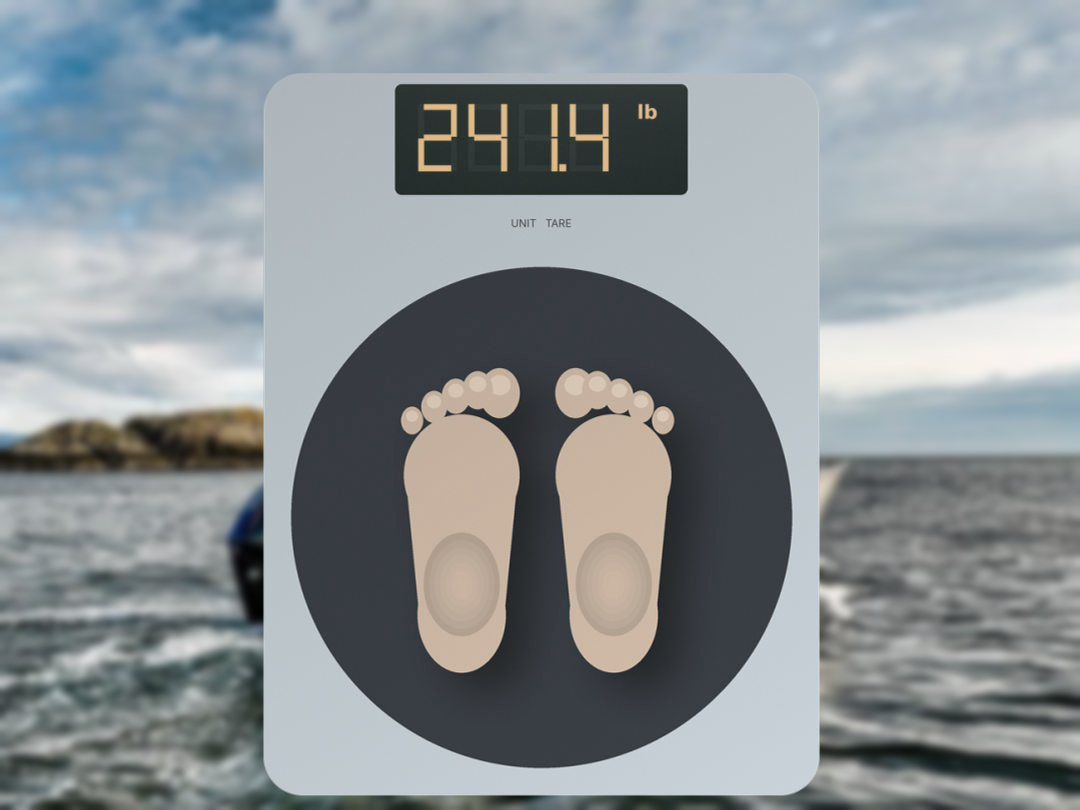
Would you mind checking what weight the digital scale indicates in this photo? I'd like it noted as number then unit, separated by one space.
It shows 241.4 lb
